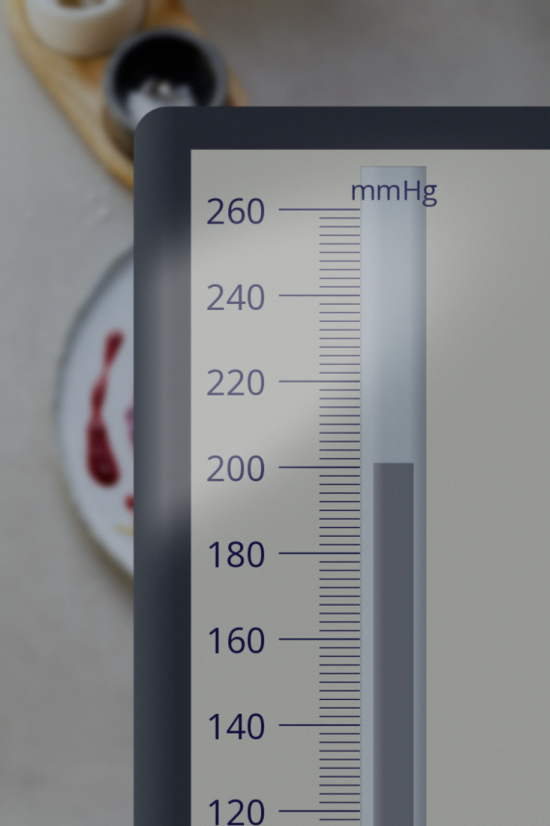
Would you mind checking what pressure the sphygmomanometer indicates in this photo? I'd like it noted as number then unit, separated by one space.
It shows 201 mmHg
